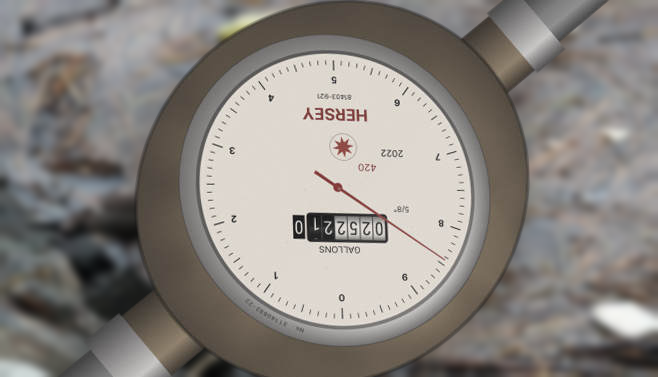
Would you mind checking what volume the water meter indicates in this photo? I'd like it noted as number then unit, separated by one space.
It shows 252208.4 gal
